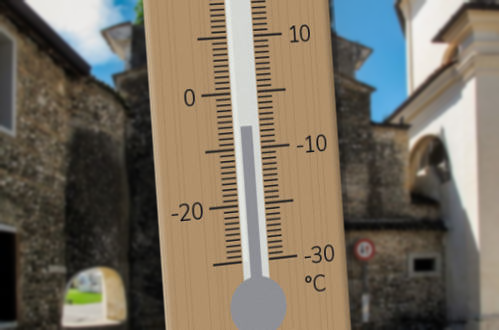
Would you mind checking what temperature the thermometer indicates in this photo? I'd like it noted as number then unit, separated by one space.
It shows -6 °C
